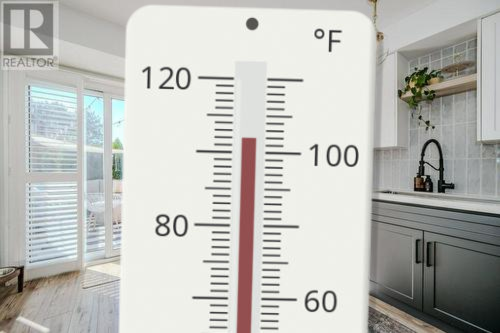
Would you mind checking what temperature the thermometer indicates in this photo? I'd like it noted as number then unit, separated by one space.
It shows 104 °F
